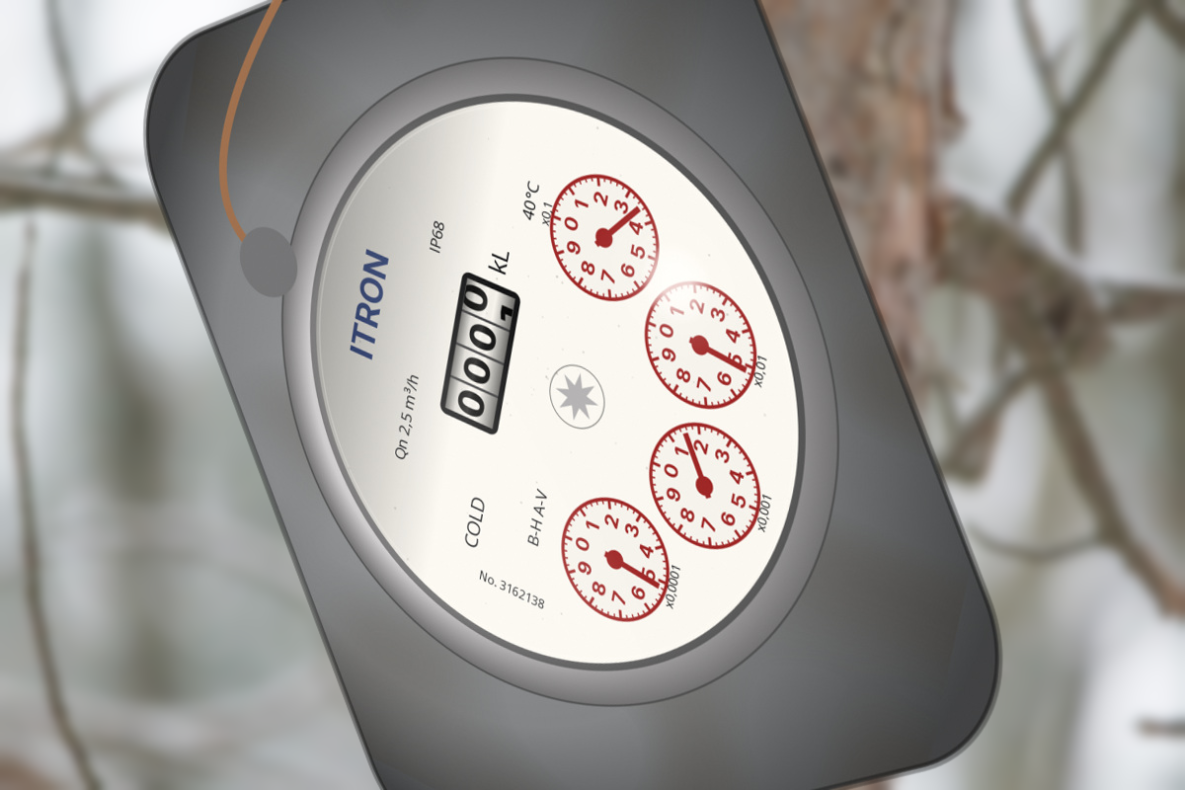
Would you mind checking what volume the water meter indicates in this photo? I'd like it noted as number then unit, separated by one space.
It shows 0.3515 kL
